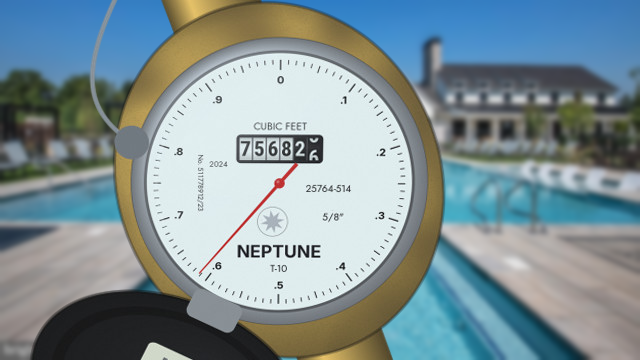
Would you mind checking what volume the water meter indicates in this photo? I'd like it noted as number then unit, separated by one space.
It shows 756825.61 ft³
